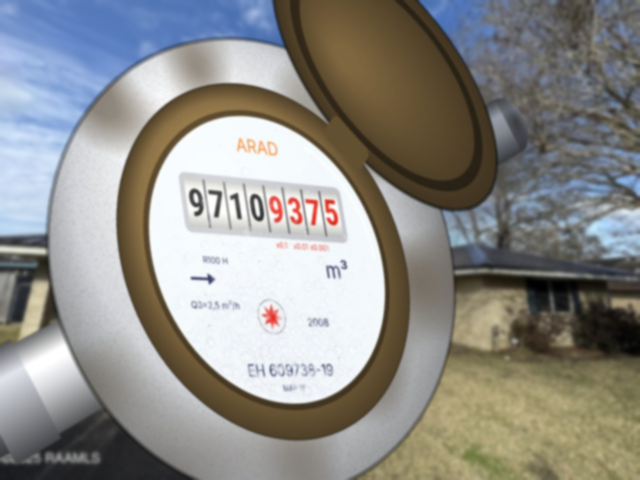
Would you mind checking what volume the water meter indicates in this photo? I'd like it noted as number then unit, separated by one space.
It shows 9710.9375 m³
